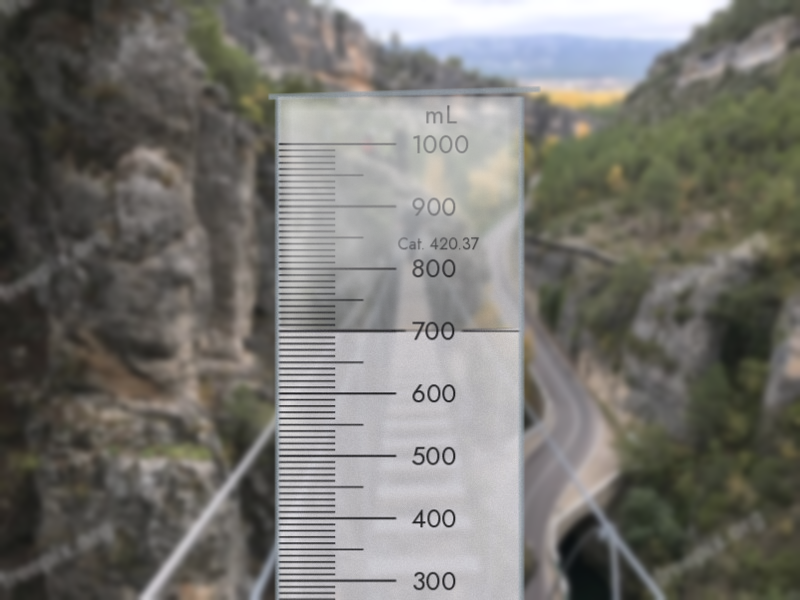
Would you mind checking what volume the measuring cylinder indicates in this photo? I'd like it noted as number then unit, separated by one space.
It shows 700 mL
